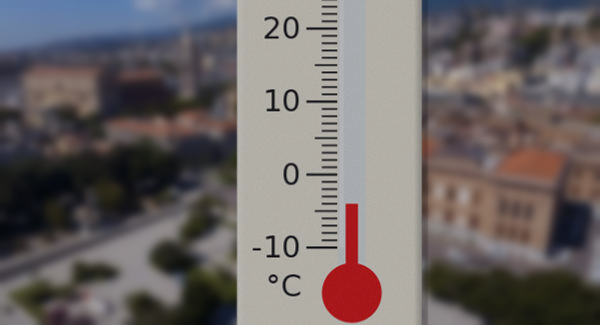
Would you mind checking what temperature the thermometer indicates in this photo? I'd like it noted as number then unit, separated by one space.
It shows -4 °C
